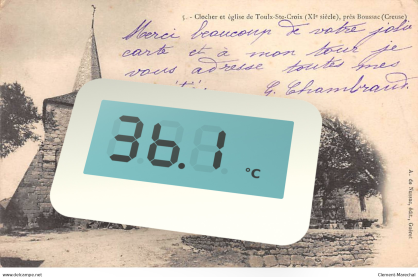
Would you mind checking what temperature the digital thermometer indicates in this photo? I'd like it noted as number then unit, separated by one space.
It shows 36.1 °C
